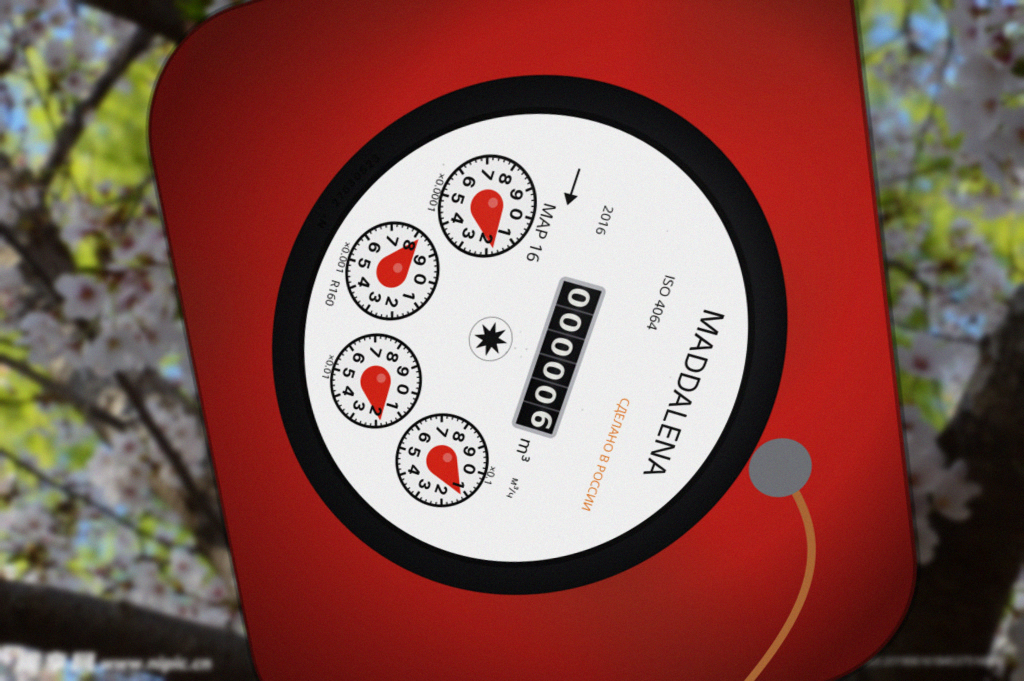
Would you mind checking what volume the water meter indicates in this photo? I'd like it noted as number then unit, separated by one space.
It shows 6.1181 m³
